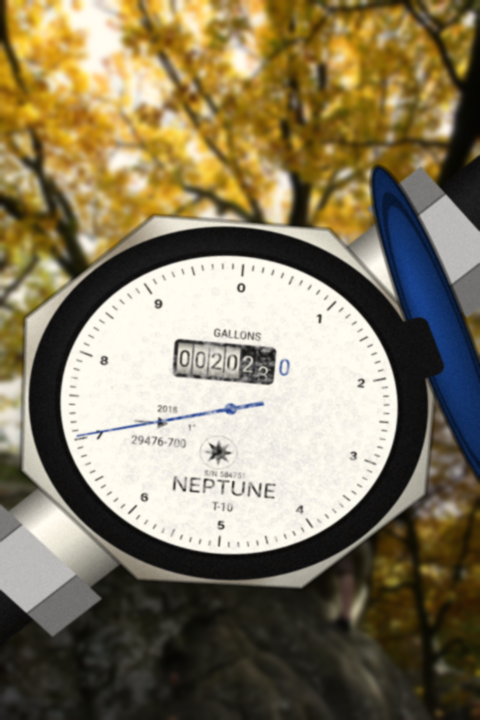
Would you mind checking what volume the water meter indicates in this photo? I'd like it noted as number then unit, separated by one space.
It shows 20227.0 gal
